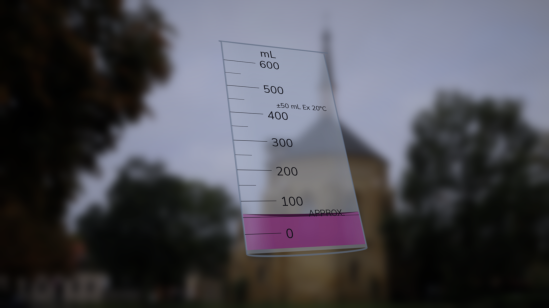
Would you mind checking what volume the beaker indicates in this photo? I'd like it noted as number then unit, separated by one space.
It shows 50 mL
